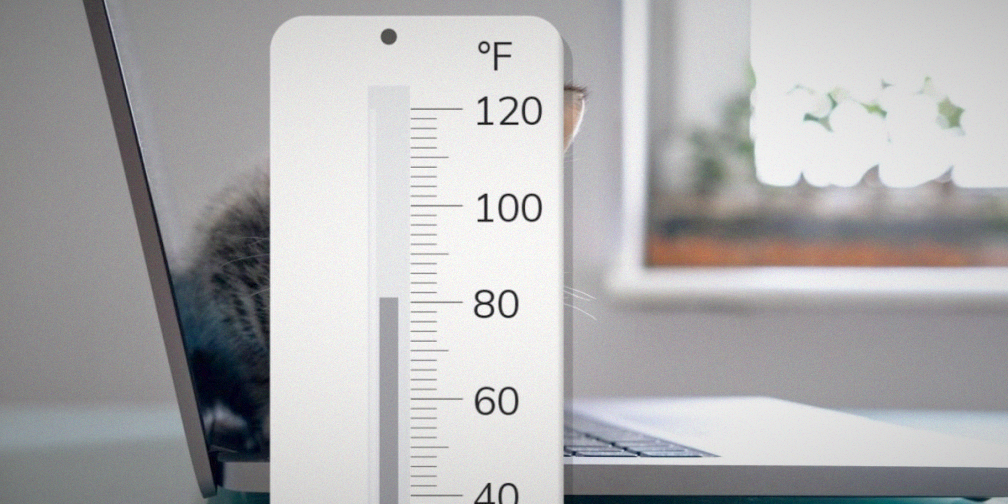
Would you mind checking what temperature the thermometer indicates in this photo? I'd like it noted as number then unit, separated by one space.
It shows 81 °F
